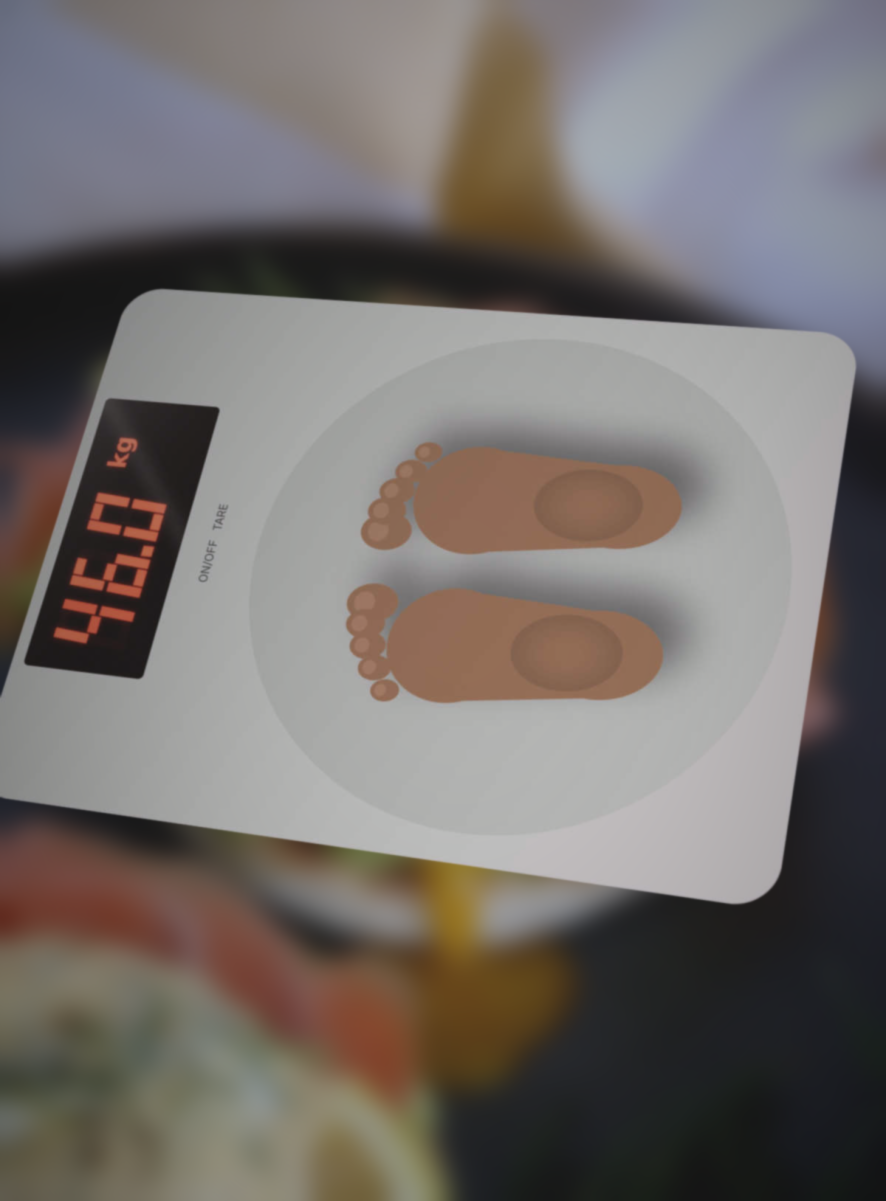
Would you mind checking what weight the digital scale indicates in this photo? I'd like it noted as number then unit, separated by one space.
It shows 46.0 kg
